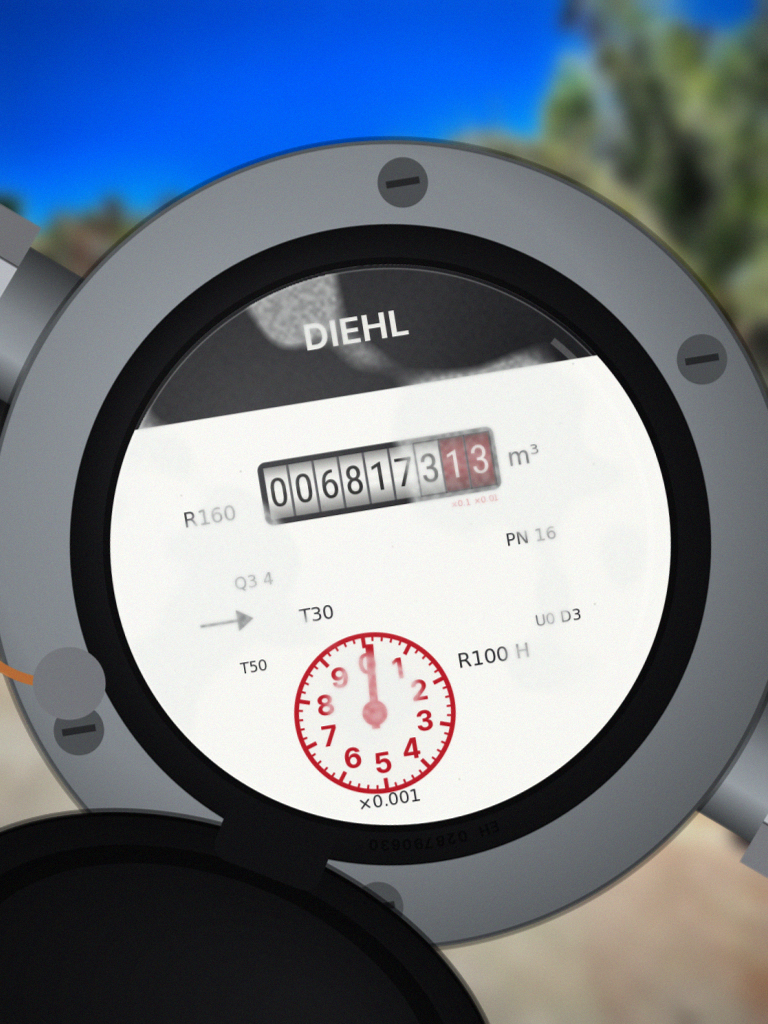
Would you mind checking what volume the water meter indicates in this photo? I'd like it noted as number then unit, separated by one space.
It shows 68173.130 m³
